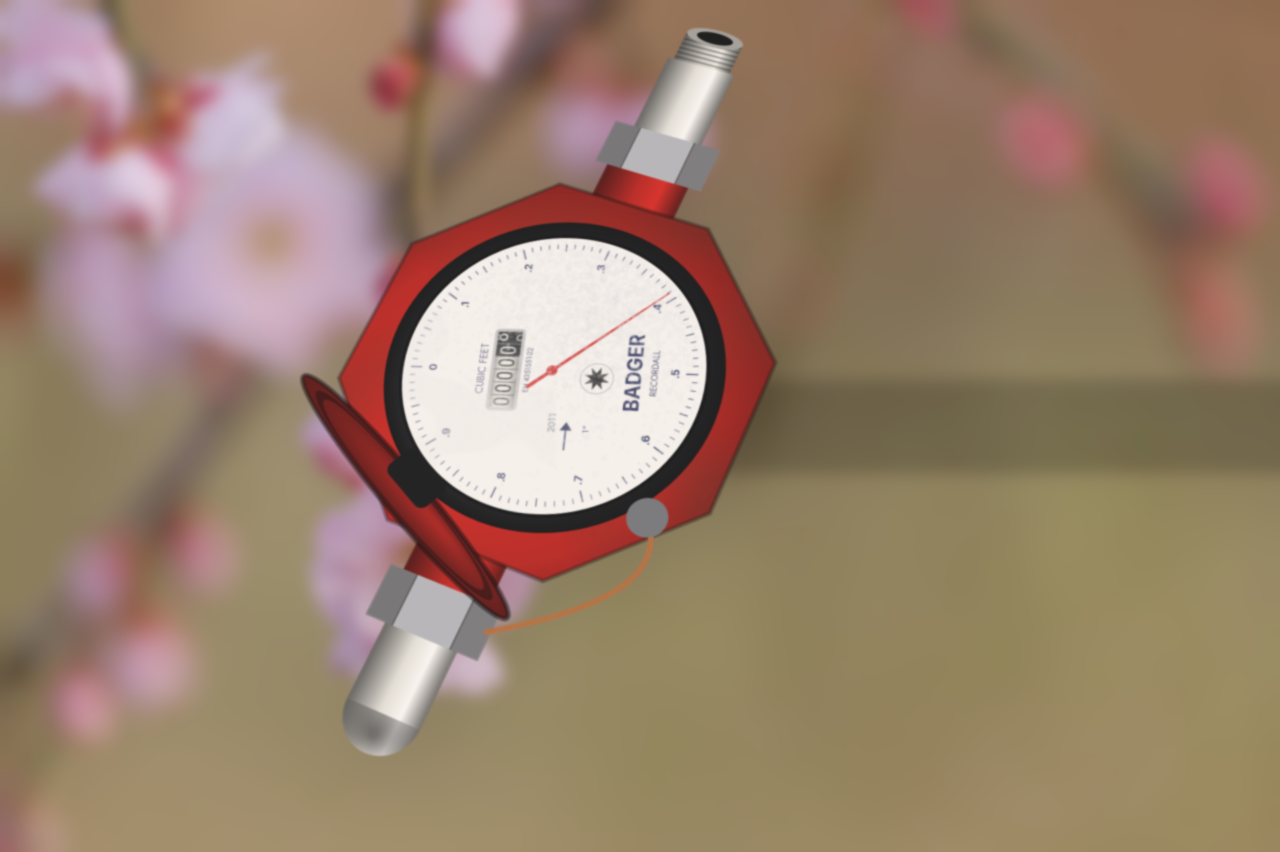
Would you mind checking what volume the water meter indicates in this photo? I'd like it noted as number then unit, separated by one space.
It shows 8.39 ft³
